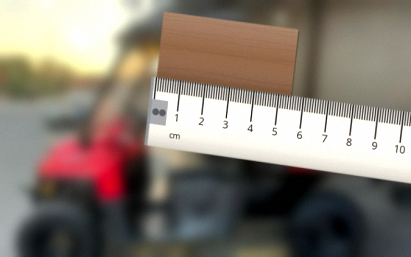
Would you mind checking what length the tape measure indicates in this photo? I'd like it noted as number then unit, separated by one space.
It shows 5.5 cm
